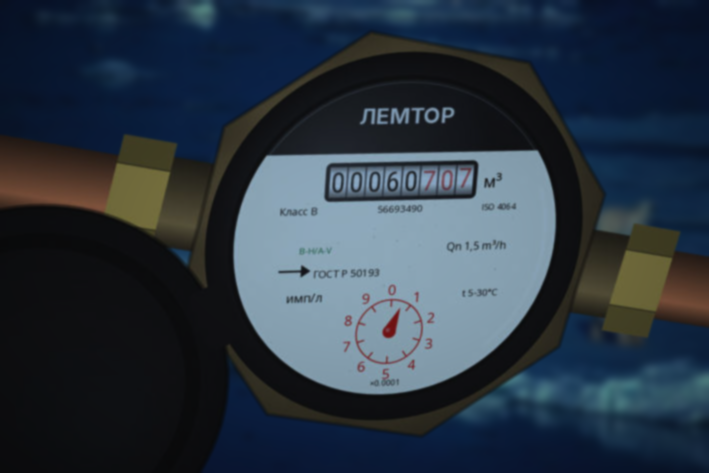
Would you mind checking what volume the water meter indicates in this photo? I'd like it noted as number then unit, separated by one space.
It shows 60.7070 m³
